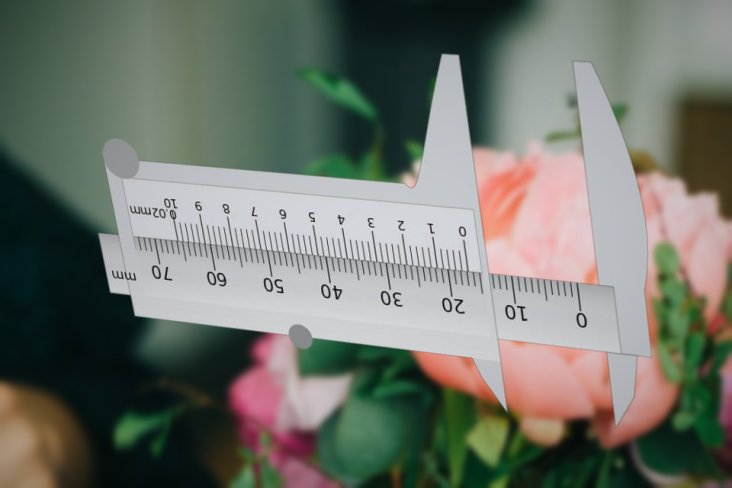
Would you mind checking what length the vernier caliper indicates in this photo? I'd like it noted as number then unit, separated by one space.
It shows 16.8 mm
